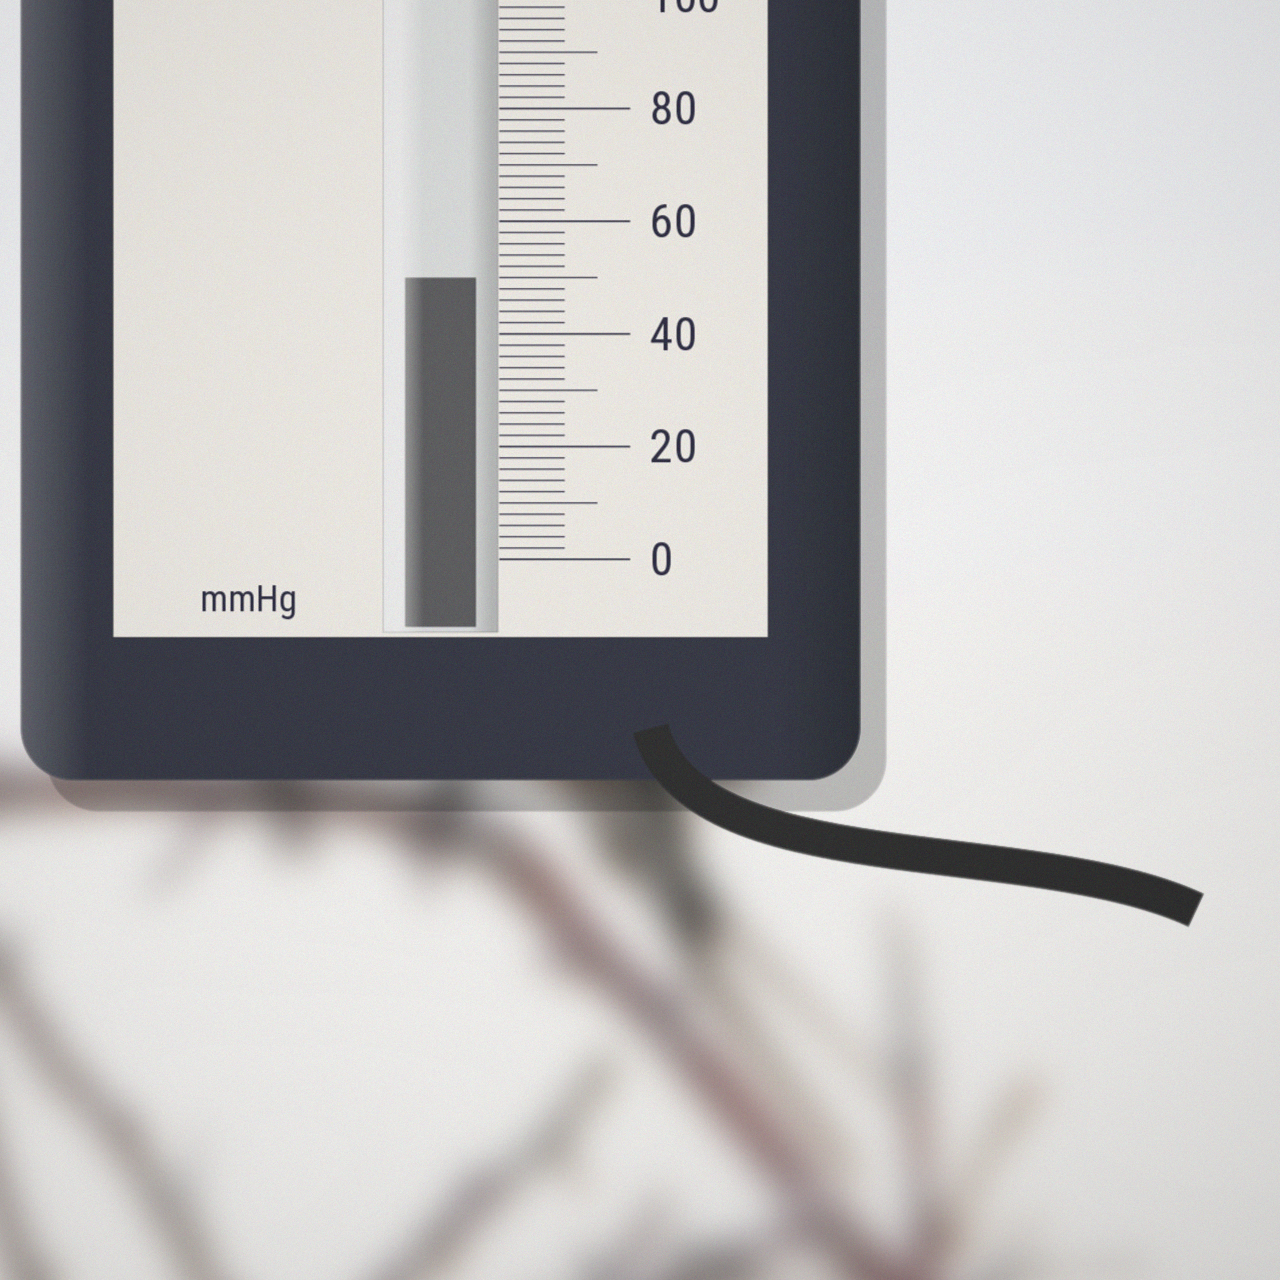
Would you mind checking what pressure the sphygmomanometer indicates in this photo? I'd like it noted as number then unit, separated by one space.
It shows 50 mmHg
